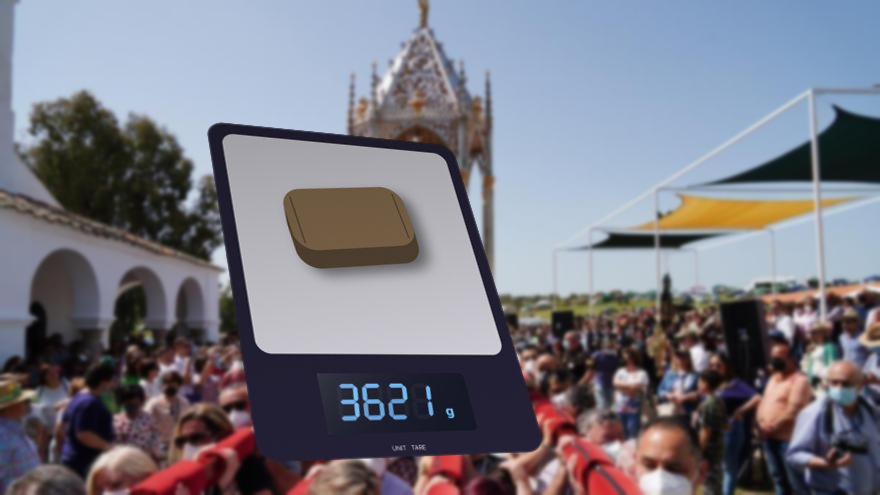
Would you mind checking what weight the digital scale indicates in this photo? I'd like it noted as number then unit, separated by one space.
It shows 3621 g
